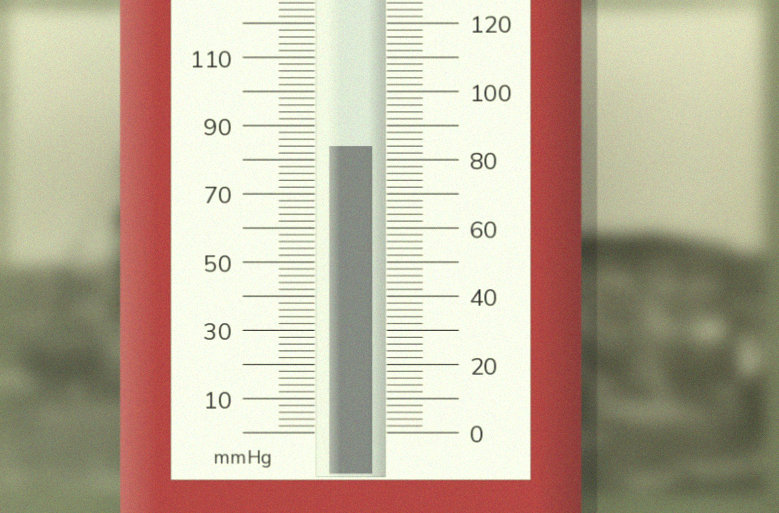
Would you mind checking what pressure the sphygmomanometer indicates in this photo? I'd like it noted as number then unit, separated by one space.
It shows 84 mmHg
